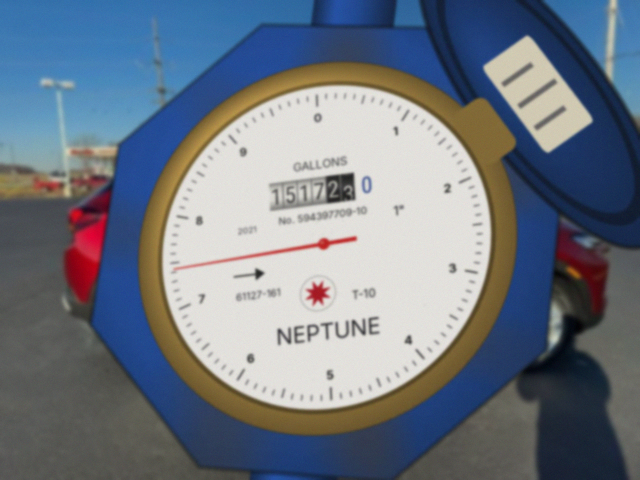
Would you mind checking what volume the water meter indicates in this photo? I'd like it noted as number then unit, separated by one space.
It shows 1517227.4 gal
